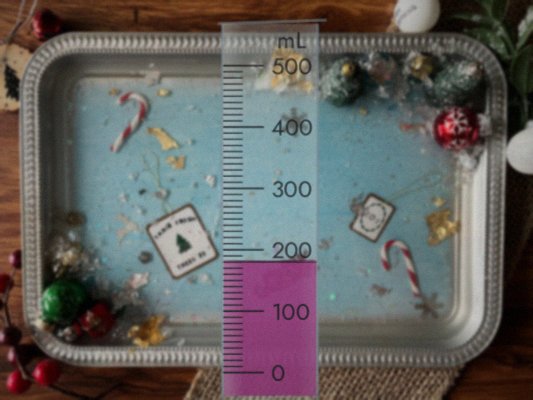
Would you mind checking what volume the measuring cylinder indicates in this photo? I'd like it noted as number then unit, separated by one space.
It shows 180 mL
